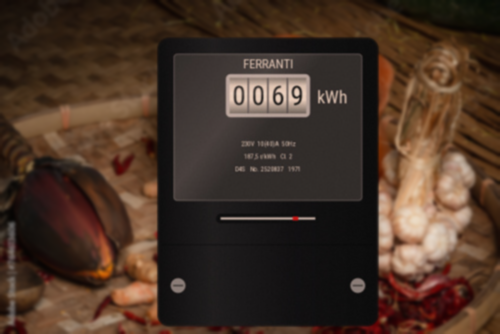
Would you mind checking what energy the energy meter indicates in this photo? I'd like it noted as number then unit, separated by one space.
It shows 69 kWh
